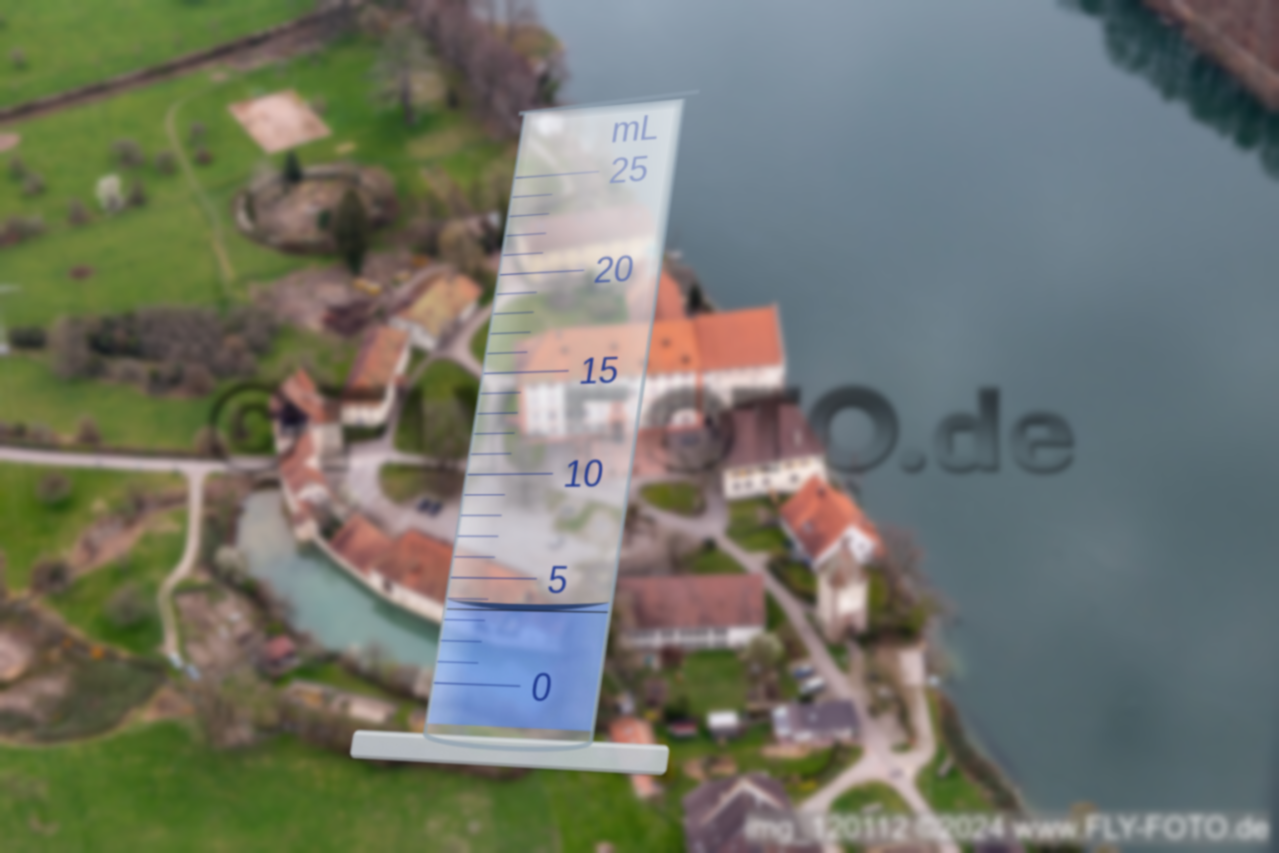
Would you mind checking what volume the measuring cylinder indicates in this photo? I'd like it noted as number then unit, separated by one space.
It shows 3.5 mL
